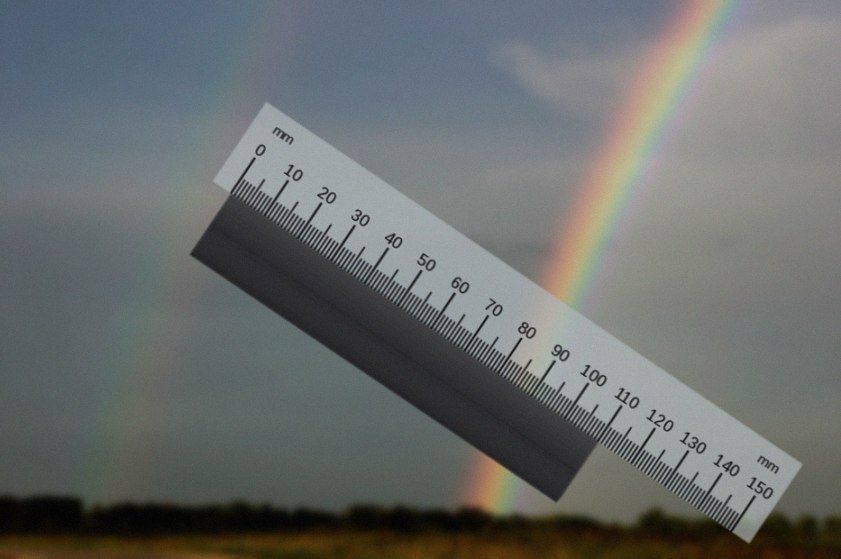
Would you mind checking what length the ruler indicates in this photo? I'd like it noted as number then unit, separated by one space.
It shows 110 mm
